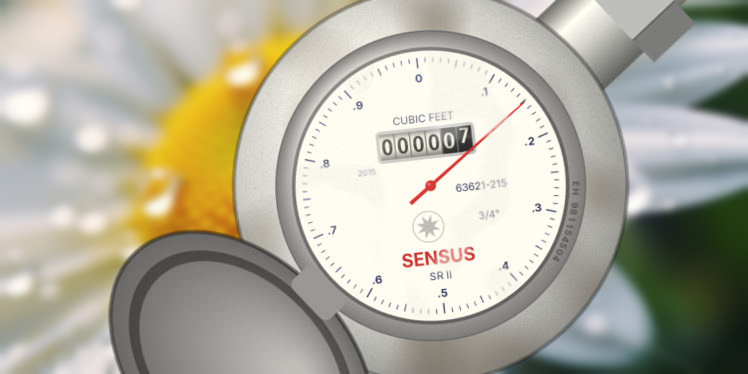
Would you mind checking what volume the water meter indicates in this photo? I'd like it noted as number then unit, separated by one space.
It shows 7.15 ft³
